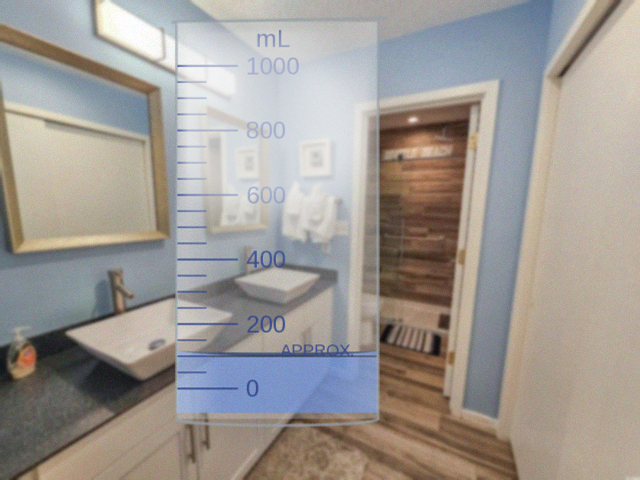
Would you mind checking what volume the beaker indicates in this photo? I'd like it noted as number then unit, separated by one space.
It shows 100 mL
